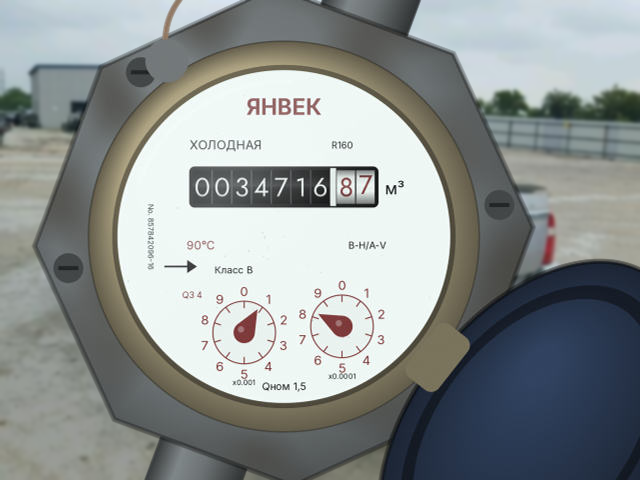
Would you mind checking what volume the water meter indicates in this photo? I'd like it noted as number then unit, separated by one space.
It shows 34716.8708 m³
